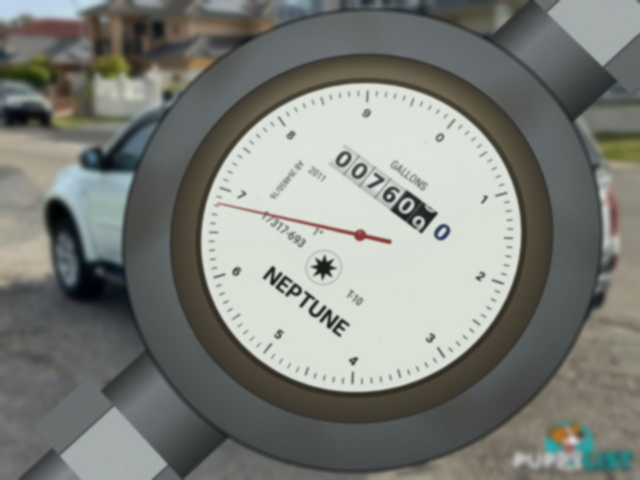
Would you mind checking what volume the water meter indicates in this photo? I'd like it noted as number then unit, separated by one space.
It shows 76086.8 gal
